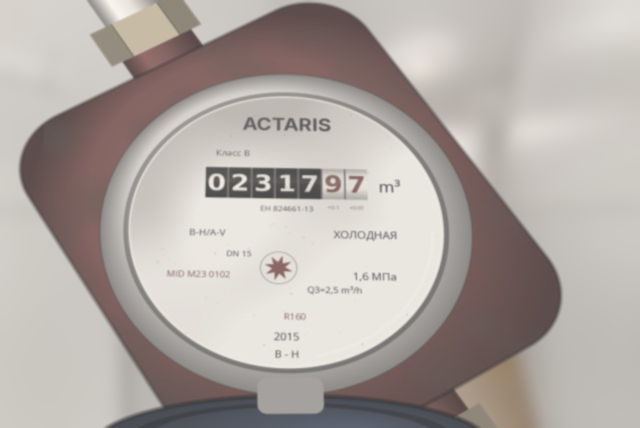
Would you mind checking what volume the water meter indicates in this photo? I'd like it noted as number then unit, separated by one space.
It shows 2317.97 m³
